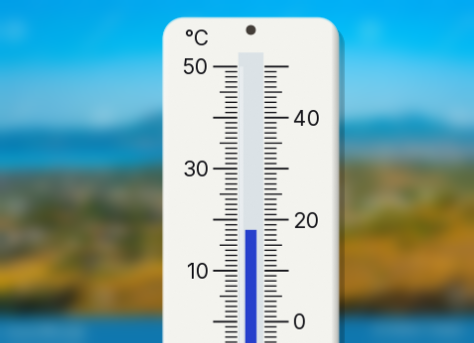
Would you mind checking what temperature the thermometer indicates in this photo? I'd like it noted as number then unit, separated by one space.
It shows 18 °C
